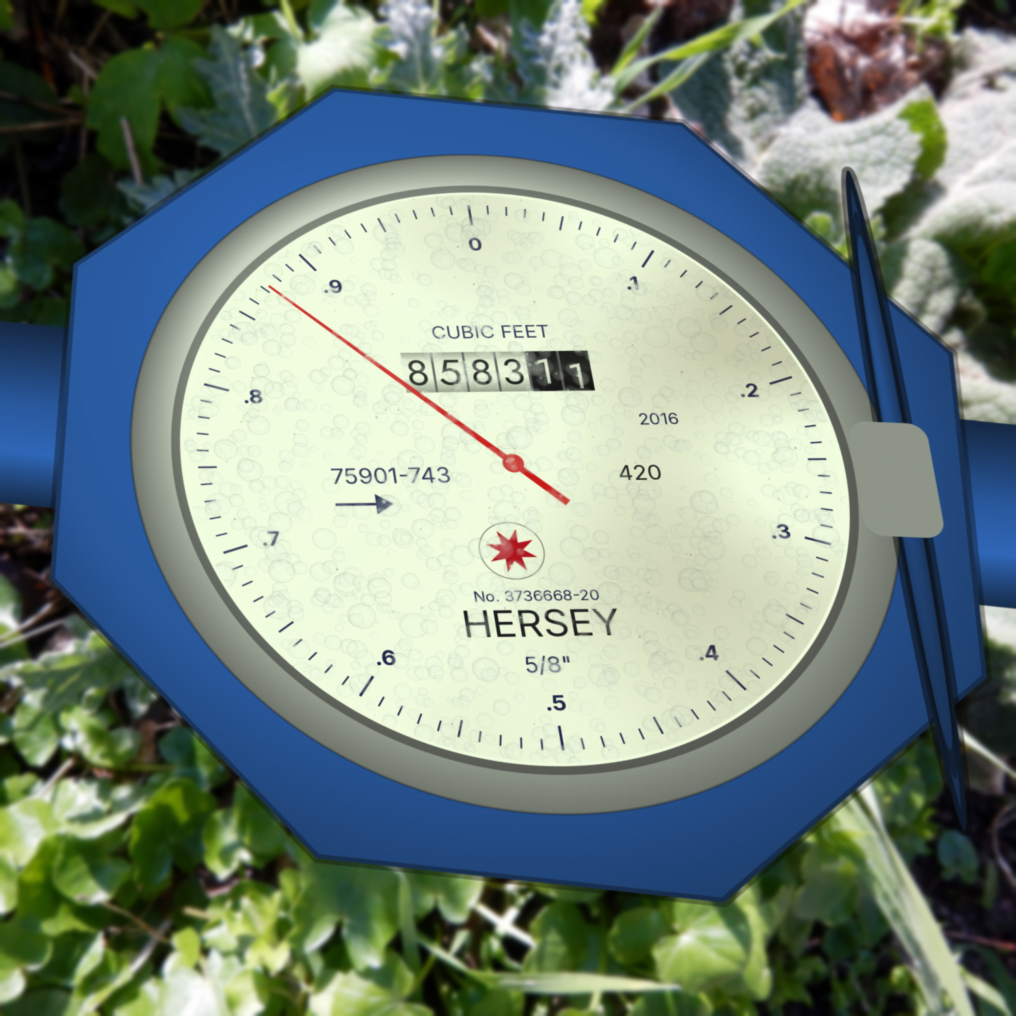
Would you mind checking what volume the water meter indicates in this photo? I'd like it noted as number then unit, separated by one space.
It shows 858310.87 ft³
